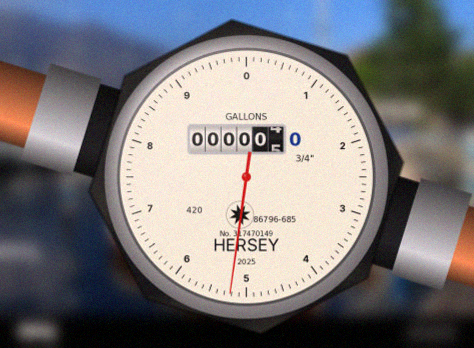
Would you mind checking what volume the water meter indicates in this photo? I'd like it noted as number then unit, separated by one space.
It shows 45.2 gal
